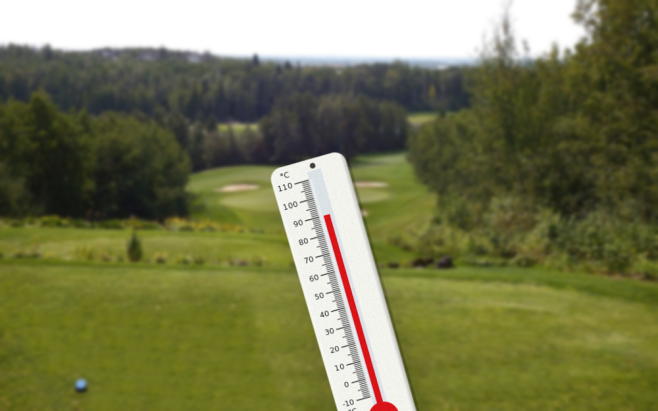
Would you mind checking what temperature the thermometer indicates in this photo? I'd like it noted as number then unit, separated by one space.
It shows 90 °C
